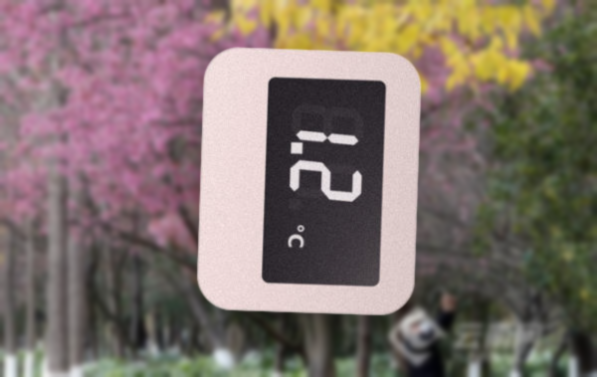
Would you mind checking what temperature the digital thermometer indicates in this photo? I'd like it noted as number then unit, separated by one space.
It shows 1.2 °C
